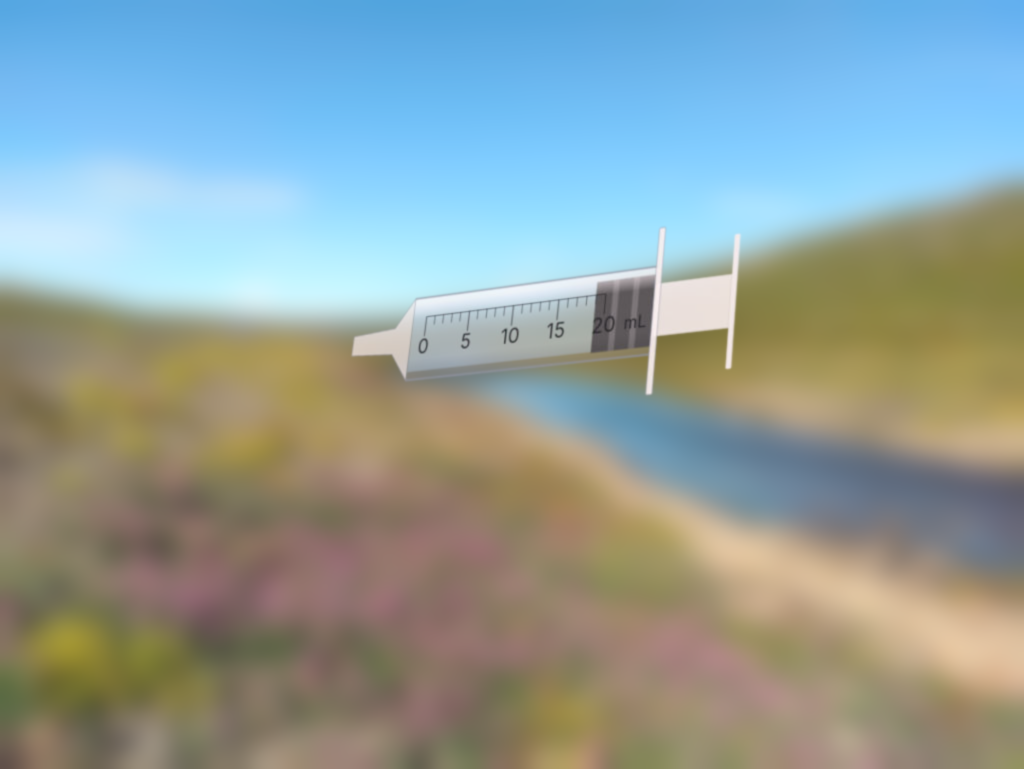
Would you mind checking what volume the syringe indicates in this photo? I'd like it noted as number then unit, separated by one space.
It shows 19 mL
